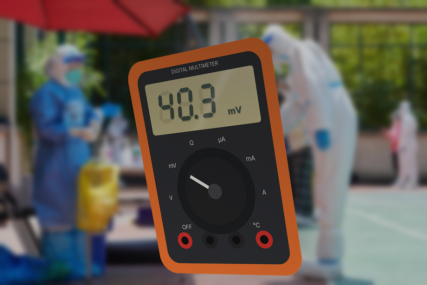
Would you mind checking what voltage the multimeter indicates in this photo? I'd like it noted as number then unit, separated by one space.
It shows 40.3 mV
